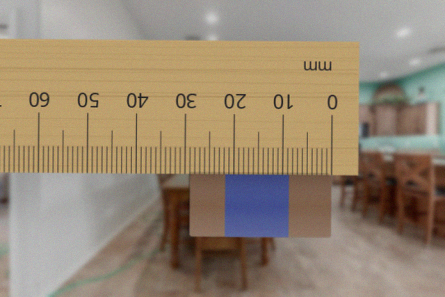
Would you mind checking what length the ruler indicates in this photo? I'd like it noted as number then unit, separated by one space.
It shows 29 mm
